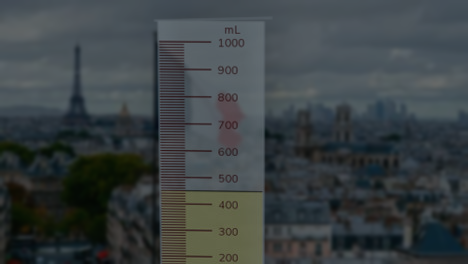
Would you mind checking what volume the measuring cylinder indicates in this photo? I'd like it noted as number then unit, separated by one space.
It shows 450 mL
